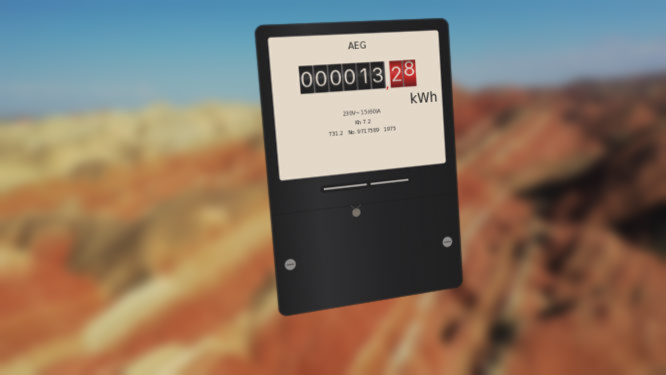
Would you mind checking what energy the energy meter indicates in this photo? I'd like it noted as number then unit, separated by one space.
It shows 13.28 kWh
